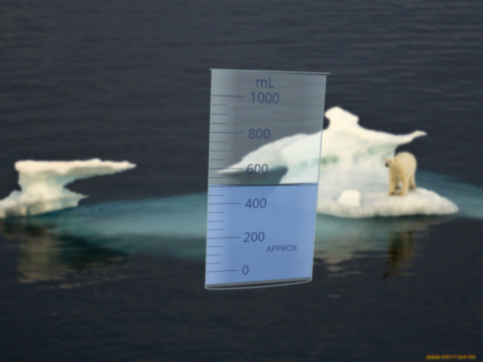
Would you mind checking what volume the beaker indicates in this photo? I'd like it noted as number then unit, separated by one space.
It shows 500 mL
